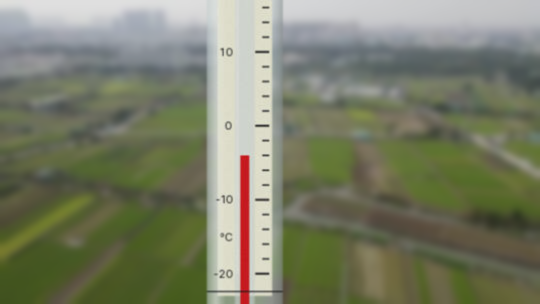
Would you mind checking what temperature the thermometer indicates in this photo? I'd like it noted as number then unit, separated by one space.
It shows -4 °C
